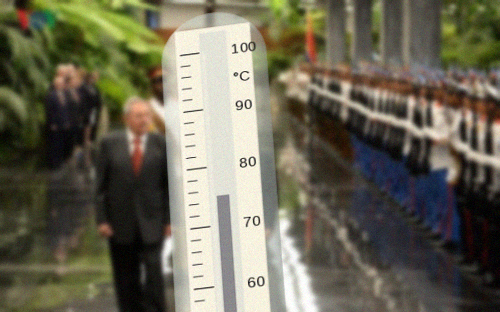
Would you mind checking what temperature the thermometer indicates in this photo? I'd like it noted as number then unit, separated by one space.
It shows 75 °C
